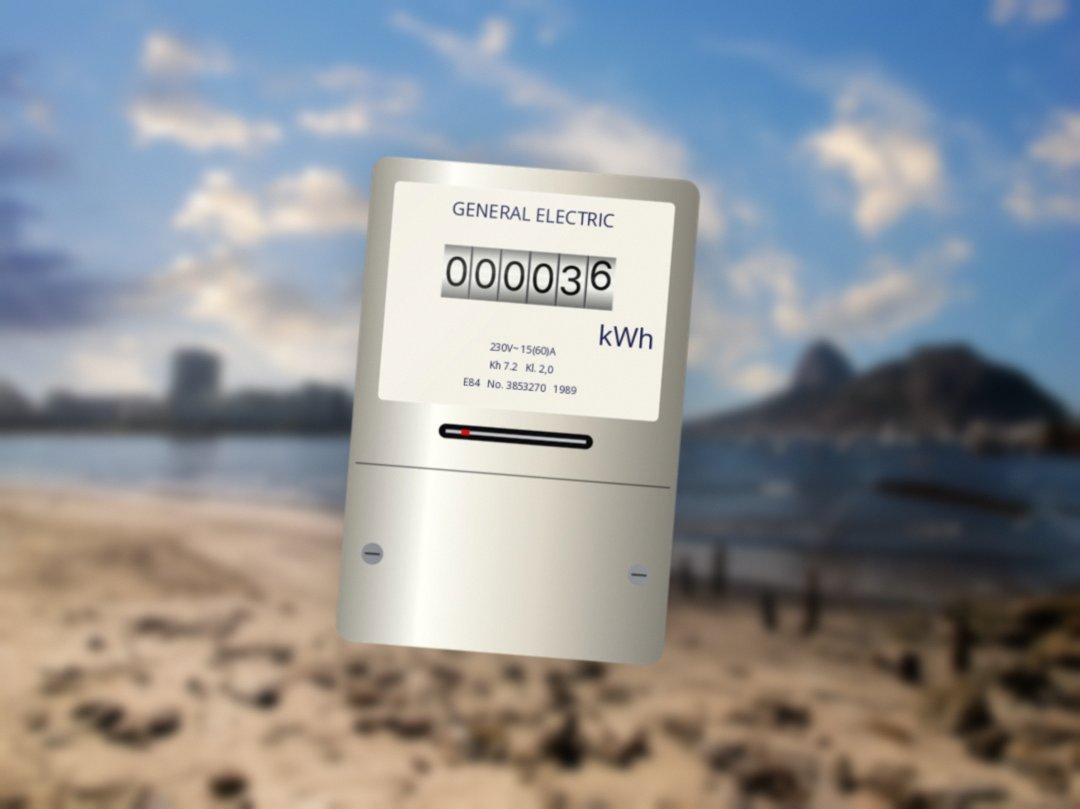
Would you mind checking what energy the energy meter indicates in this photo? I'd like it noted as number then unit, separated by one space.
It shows 36 kWh
